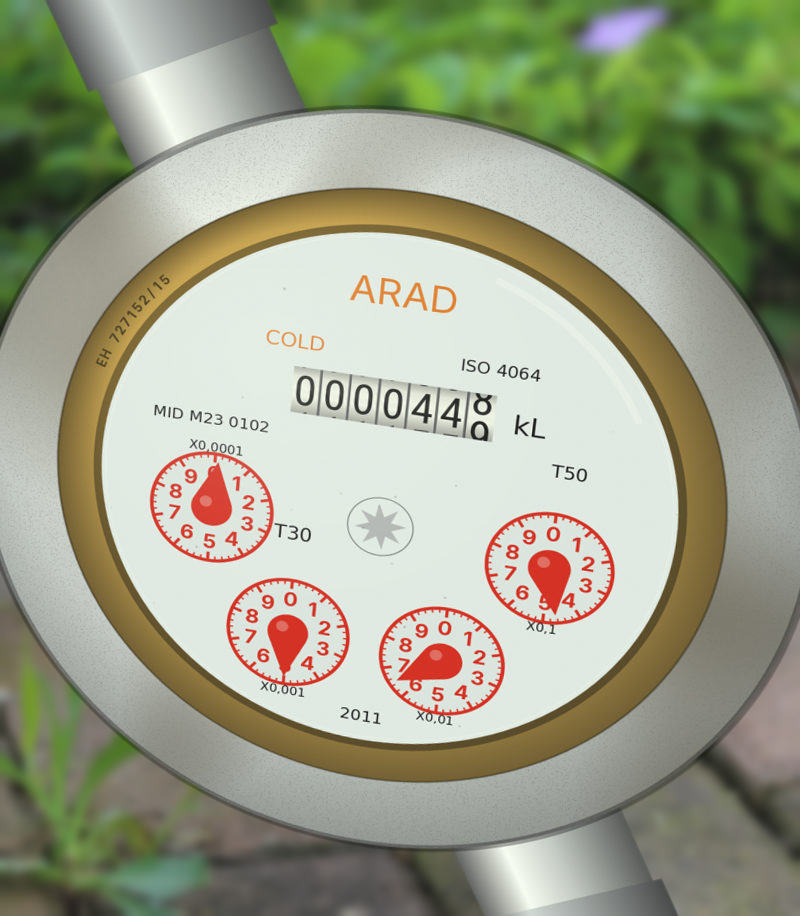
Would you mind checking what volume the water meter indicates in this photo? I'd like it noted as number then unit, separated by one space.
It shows 448.4650 kL
